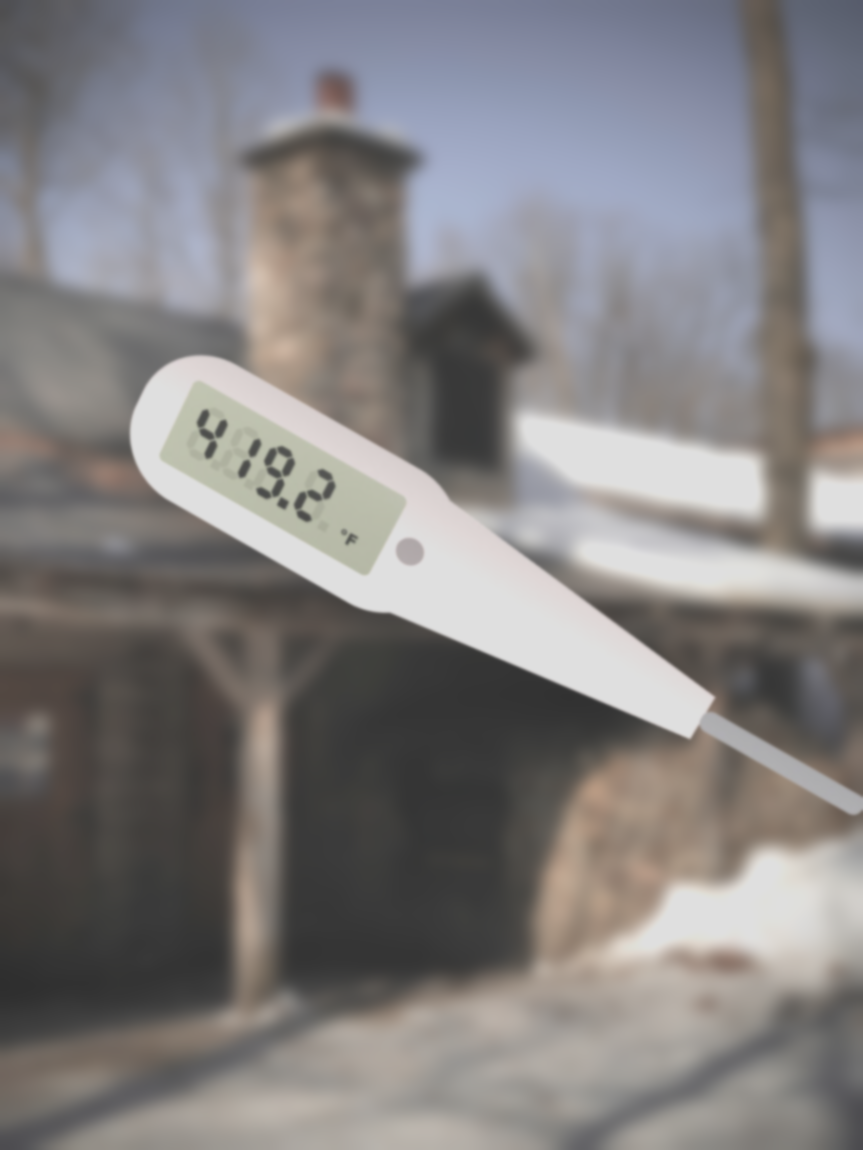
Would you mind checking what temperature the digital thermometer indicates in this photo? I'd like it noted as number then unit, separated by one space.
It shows 419.2 °F
